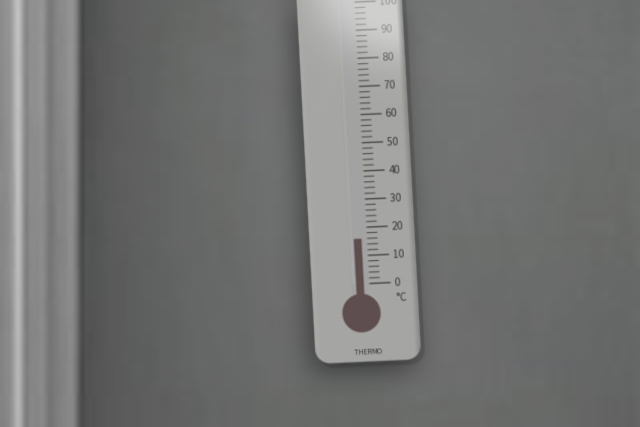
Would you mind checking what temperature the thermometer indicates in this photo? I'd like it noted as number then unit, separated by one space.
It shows 16 °C
